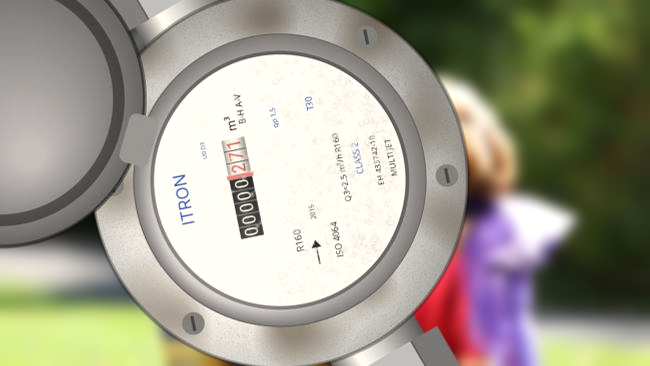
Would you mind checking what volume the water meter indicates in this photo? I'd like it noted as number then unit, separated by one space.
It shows 0.271 m³
